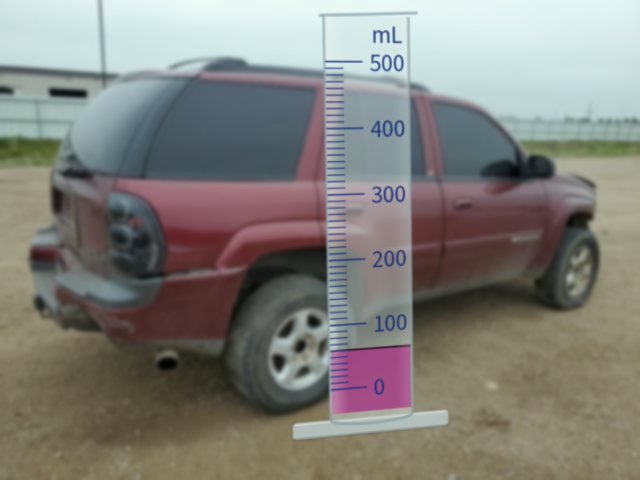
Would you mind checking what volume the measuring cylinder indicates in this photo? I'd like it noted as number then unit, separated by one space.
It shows 60 mL
